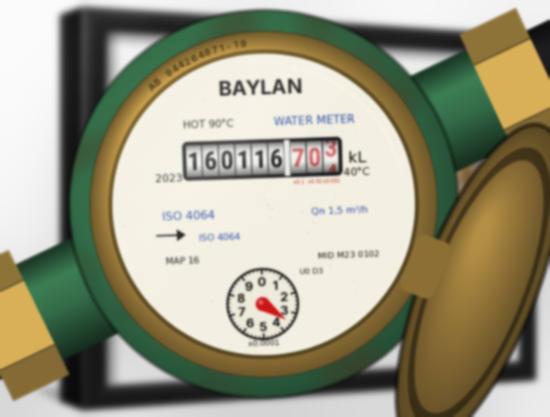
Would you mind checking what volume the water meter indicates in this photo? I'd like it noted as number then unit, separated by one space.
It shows 160116.7033 kL
